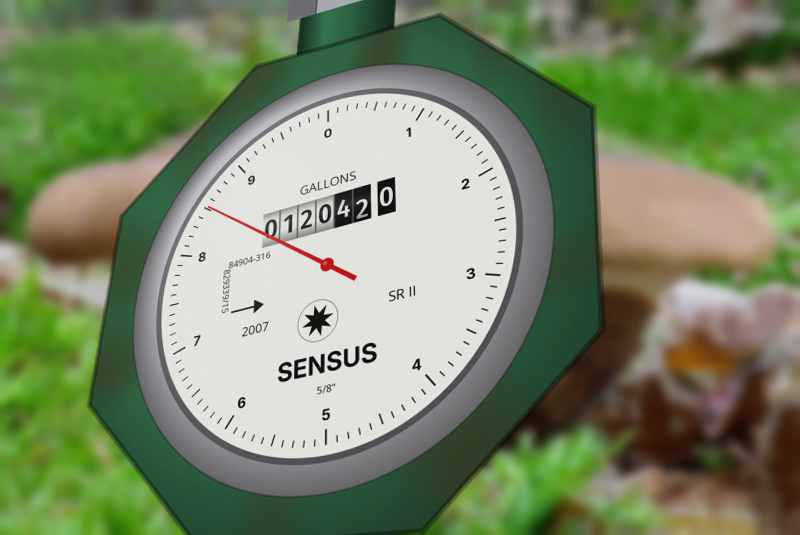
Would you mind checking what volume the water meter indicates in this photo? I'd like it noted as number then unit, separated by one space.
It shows 120418.5 gal
